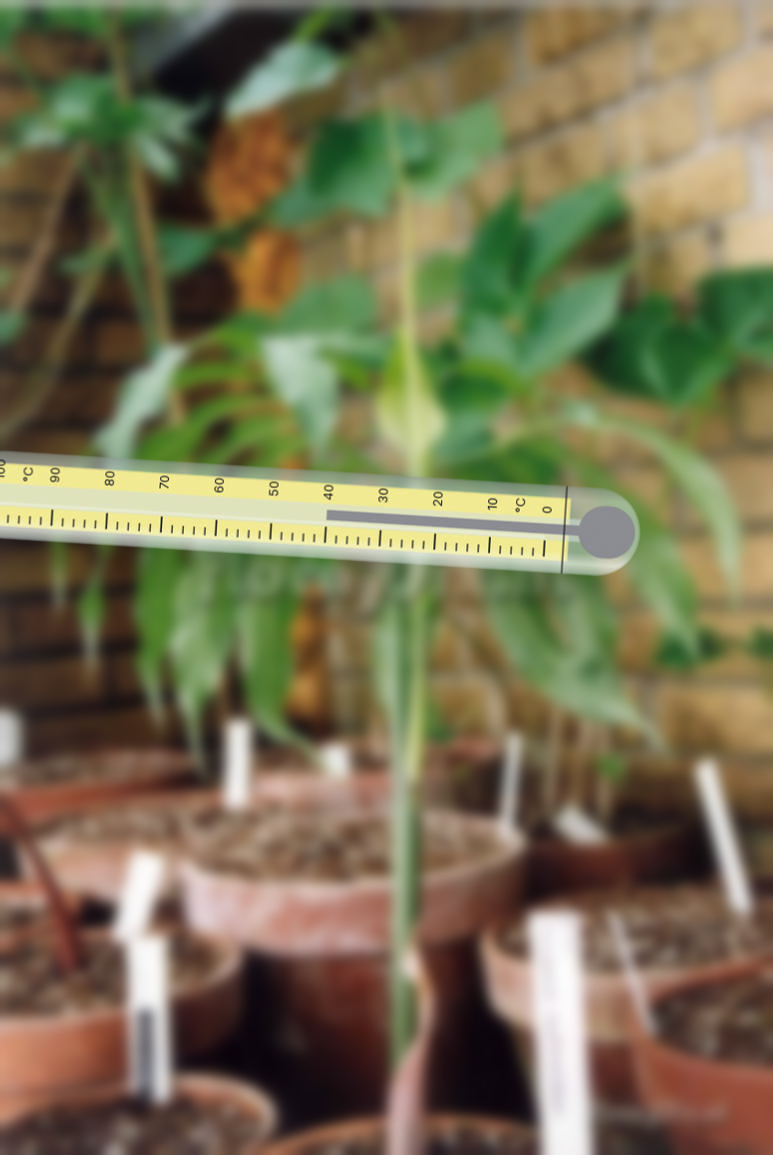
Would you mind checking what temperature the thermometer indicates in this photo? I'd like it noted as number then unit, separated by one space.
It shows 40 °C
